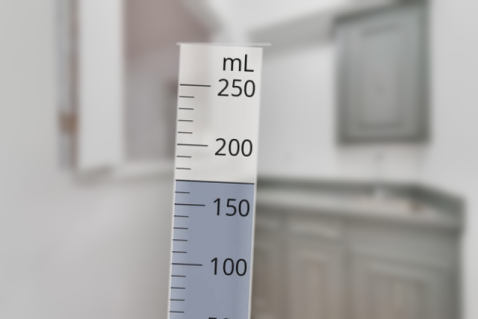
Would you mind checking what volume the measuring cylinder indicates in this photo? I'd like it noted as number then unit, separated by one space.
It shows 170 mL
